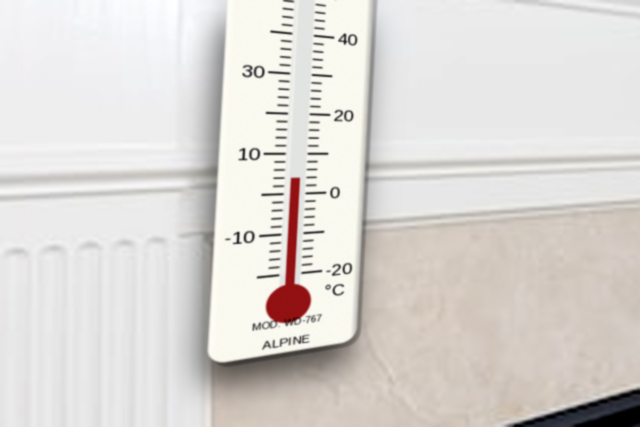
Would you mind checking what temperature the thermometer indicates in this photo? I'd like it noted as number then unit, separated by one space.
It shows 4 °C
